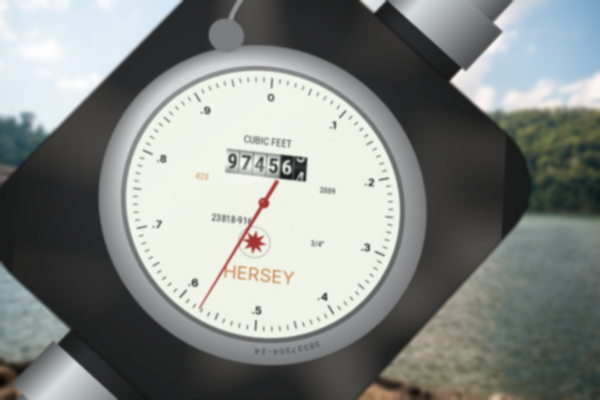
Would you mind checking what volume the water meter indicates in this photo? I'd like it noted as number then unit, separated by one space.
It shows 974563.57 ft³
